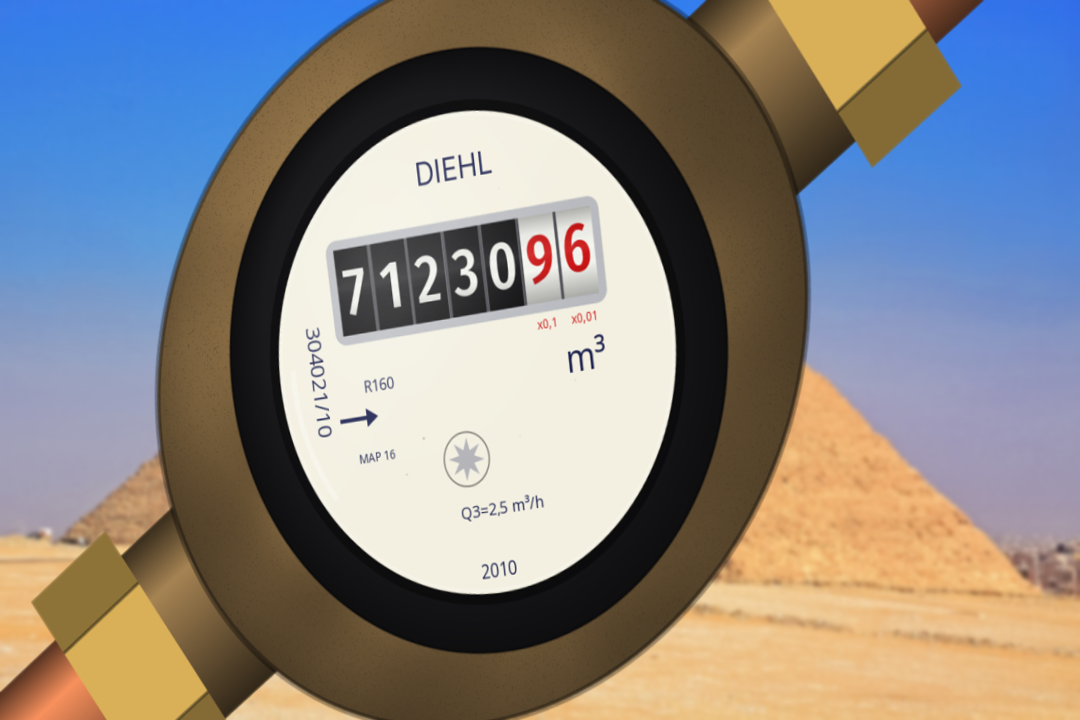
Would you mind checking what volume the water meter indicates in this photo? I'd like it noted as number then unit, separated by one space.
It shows 71230.96 m³
